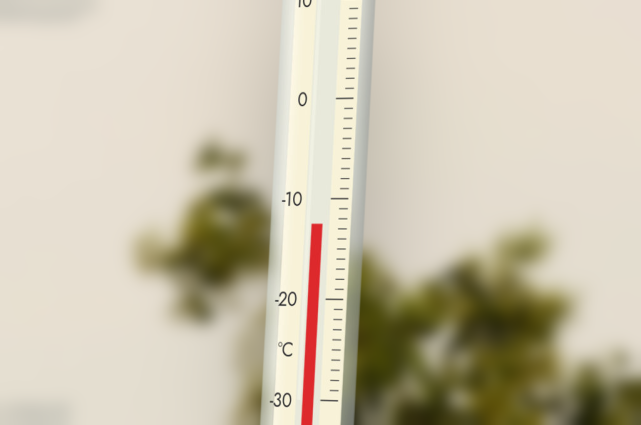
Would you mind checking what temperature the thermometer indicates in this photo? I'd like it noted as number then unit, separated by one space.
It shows -12.5 °C
